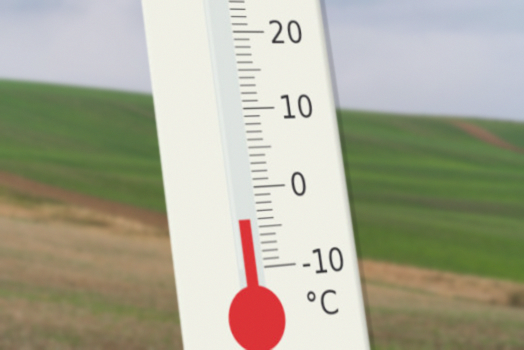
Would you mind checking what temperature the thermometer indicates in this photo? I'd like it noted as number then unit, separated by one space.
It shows -4 °C
